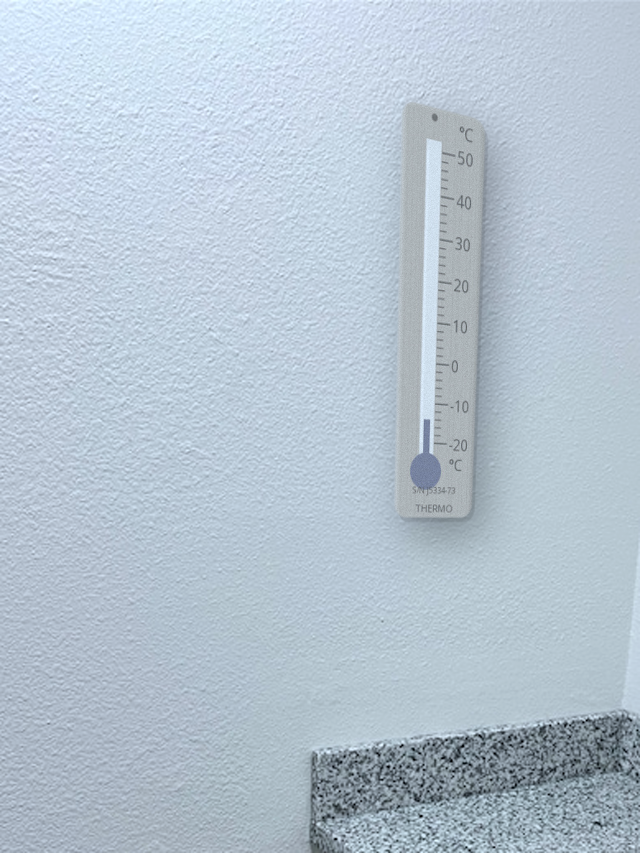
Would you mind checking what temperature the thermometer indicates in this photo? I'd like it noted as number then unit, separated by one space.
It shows -14 °C
